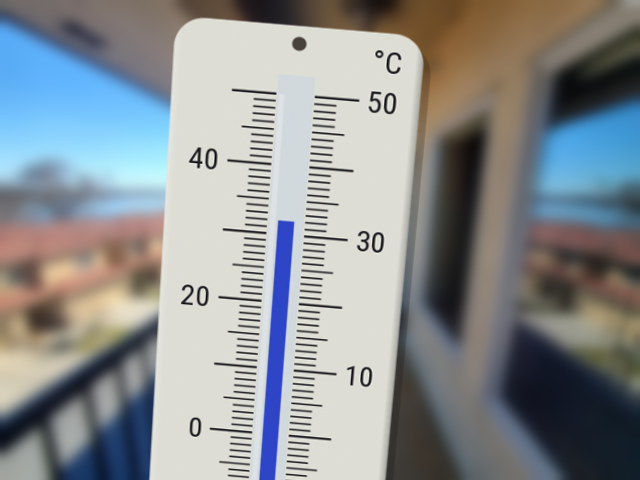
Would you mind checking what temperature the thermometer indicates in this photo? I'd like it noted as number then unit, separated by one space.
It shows 32 °C
